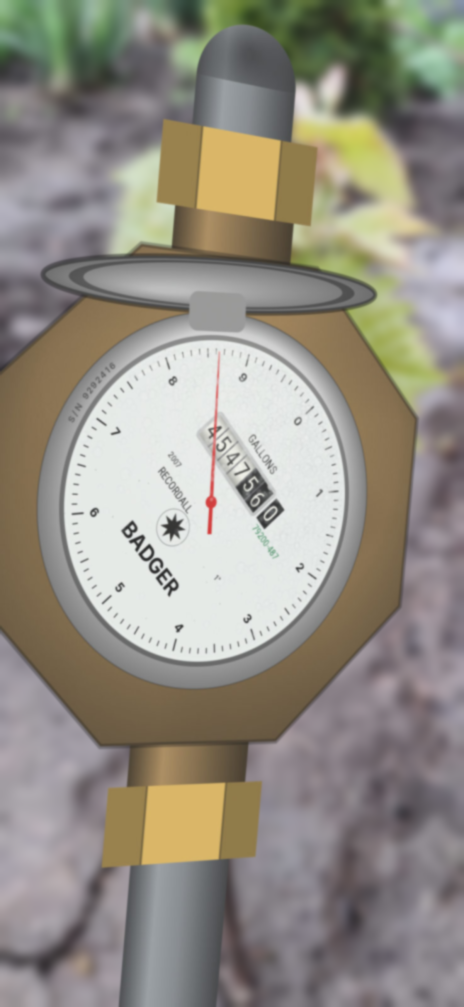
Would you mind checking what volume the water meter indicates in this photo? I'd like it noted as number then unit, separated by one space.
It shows 4547558.6 gal
